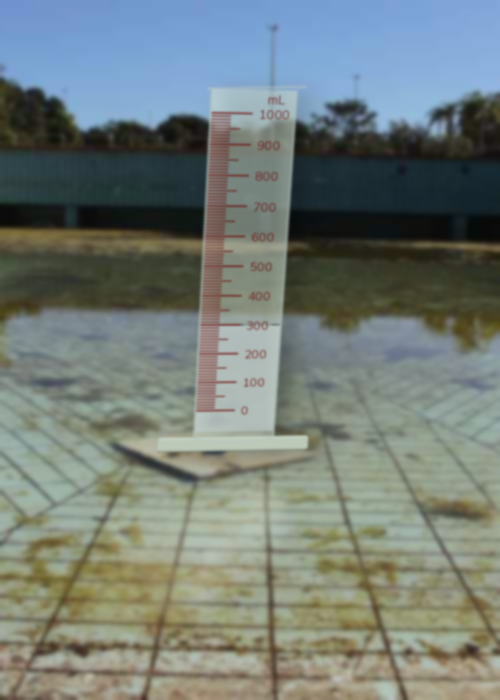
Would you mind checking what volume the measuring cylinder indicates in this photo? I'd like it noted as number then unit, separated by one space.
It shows 300 mL
